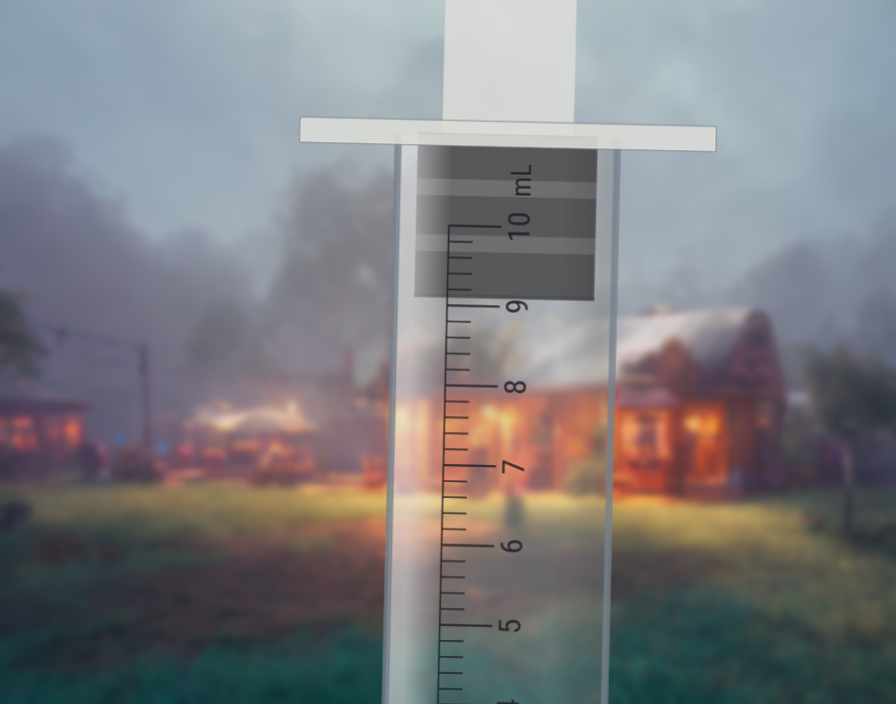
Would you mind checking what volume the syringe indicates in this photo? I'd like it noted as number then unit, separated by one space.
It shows 9.1 mL
